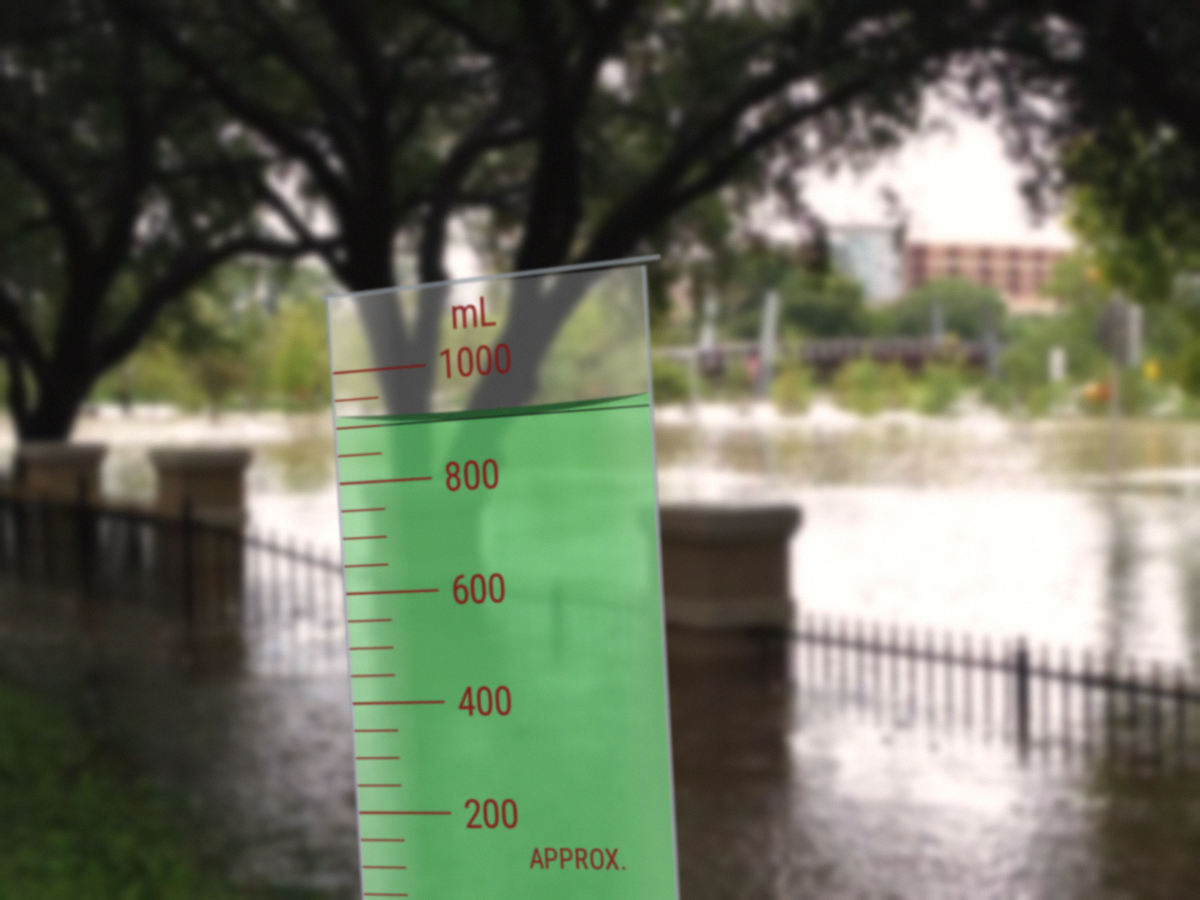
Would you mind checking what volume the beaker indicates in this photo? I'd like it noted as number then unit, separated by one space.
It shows 900 mL
